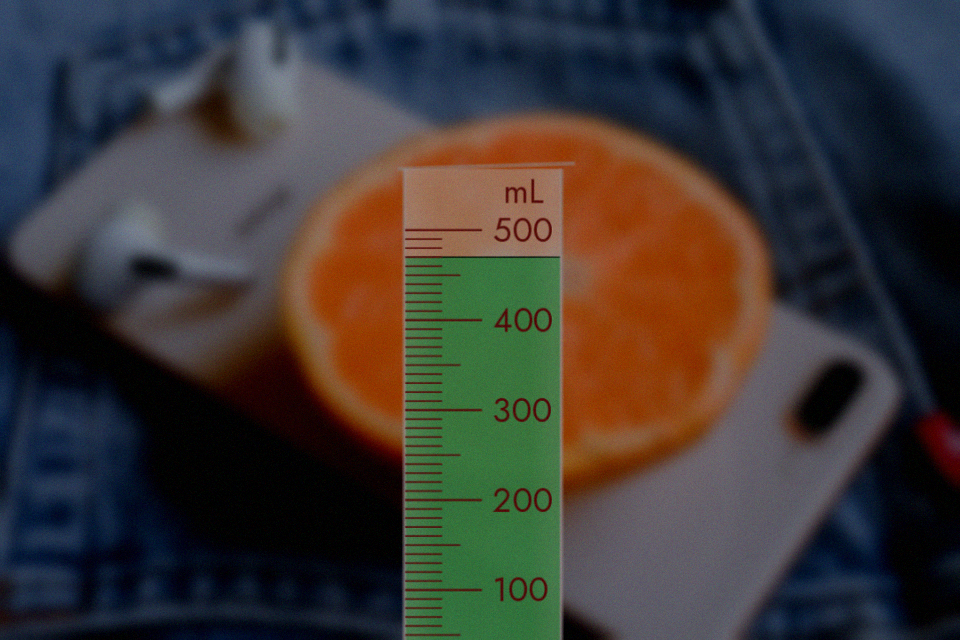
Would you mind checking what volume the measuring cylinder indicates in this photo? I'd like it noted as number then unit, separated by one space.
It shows 470 mL
